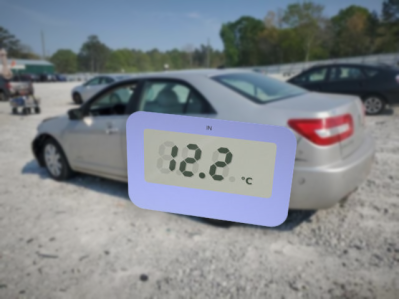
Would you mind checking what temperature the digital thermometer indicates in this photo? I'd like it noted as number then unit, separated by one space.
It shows 12.2 °C
